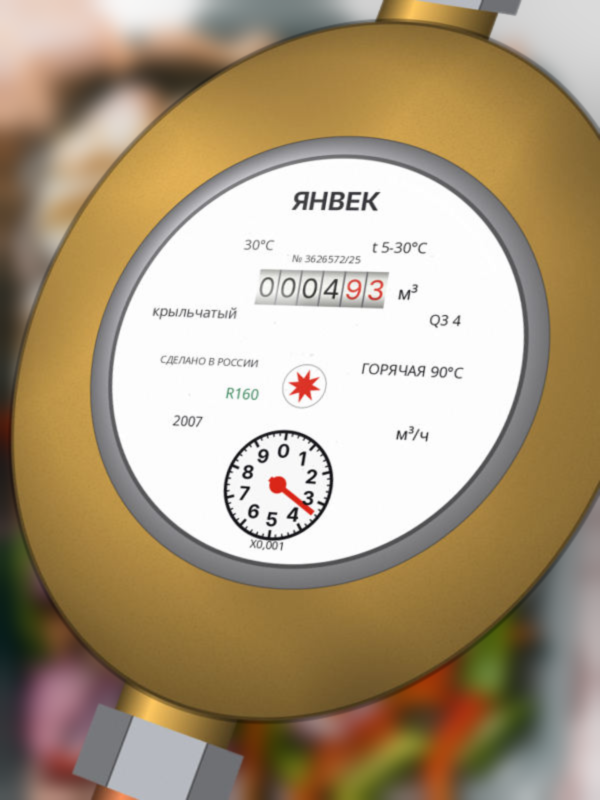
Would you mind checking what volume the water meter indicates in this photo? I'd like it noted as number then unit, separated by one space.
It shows 4.933 m³
